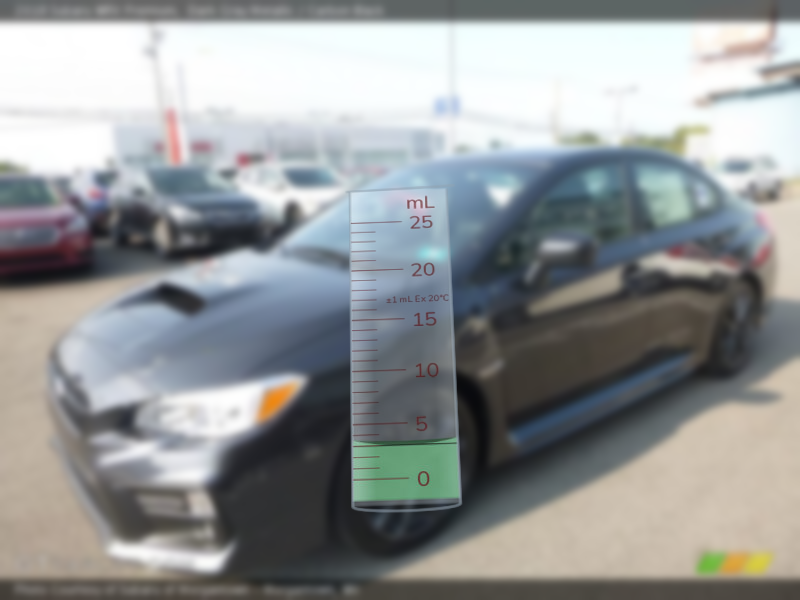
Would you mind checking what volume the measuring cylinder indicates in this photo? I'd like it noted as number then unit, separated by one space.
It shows 3 mL
